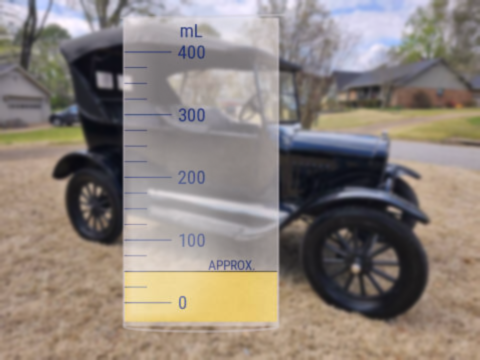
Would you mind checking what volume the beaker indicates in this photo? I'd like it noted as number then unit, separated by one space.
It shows 50 mL
